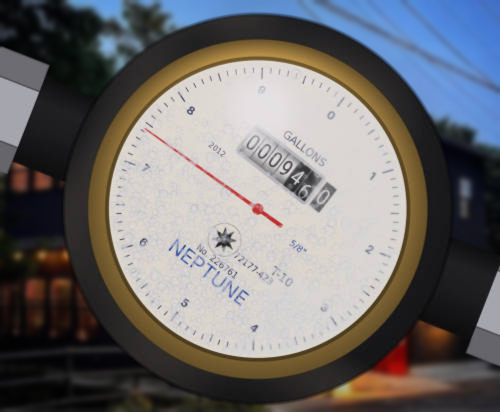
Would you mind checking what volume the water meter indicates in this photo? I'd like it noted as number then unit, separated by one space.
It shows 9457.4 gal
